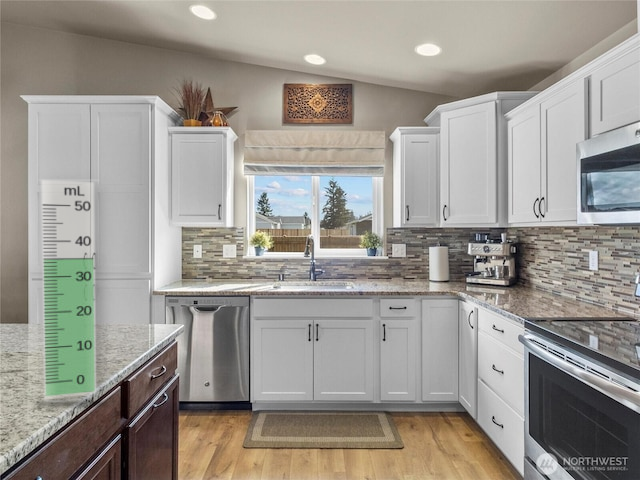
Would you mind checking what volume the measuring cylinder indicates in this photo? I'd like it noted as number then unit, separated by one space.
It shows 35 mL
